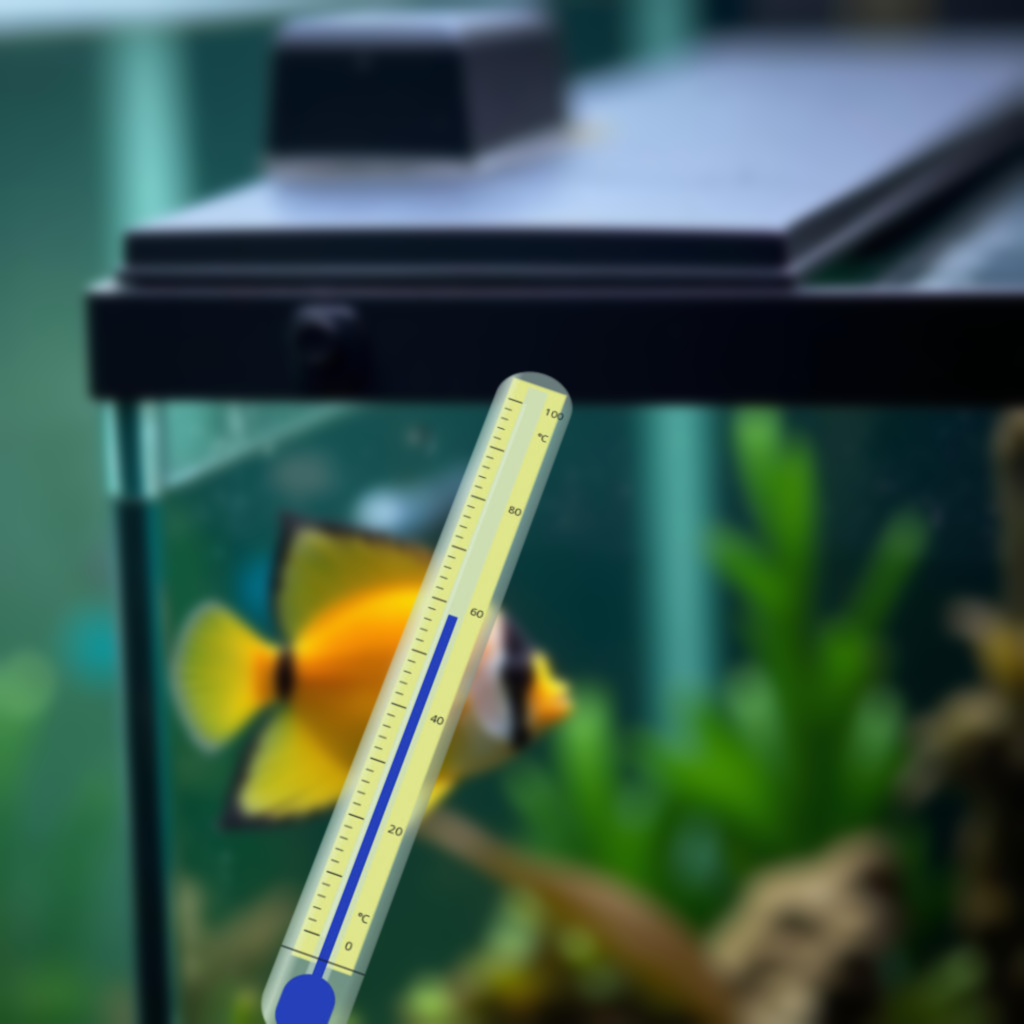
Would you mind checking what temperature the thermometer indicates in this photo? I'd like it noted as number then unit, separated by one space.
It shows 58 °C
